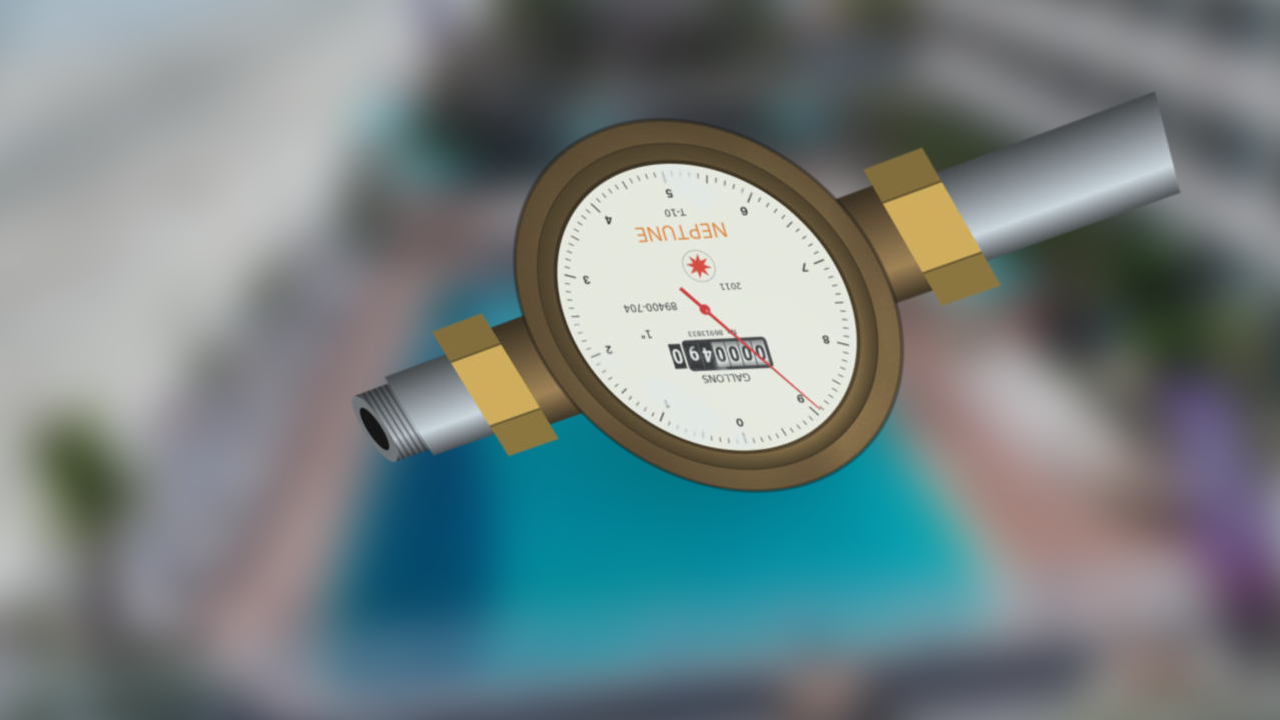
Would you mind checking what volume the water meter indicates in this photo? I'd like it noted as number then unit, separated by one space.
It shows 488.9 gal
